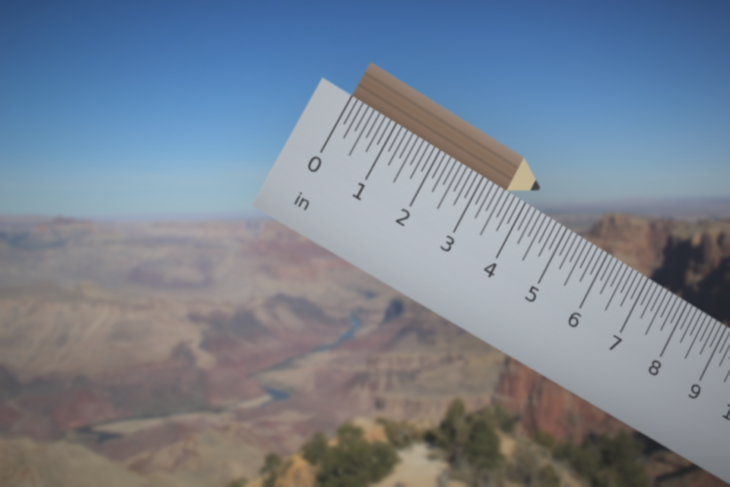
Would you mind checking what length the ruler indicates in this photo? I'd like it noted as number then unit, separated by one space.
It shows 4.125 in
